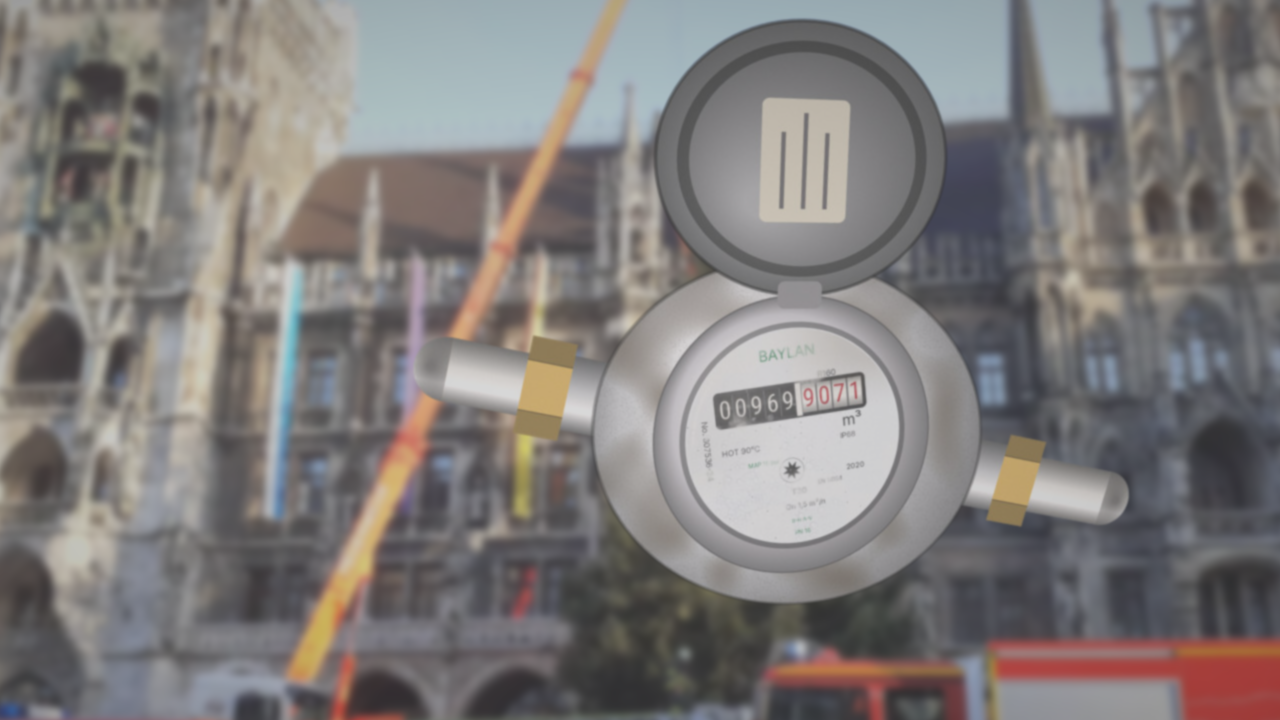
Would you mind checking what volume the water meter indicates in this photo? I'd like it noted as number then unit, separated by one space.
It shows 969.9071 m³
